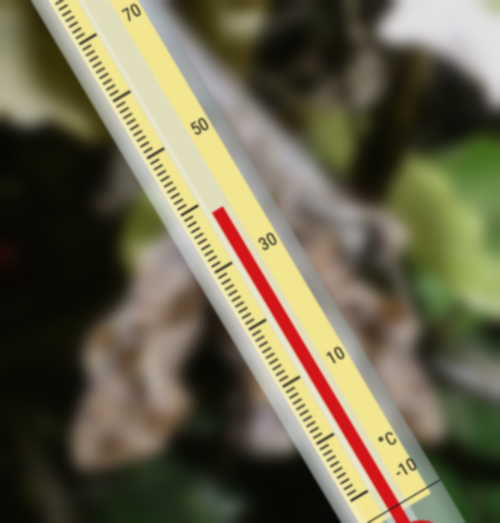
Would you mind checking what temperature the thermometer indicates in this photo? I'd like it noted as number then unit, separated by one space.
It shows 38 °C
